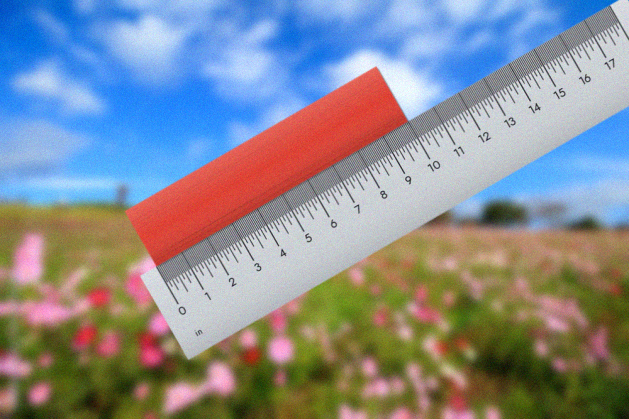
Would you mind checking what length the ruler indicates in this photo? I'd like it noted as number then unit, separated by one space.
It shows 10 in
